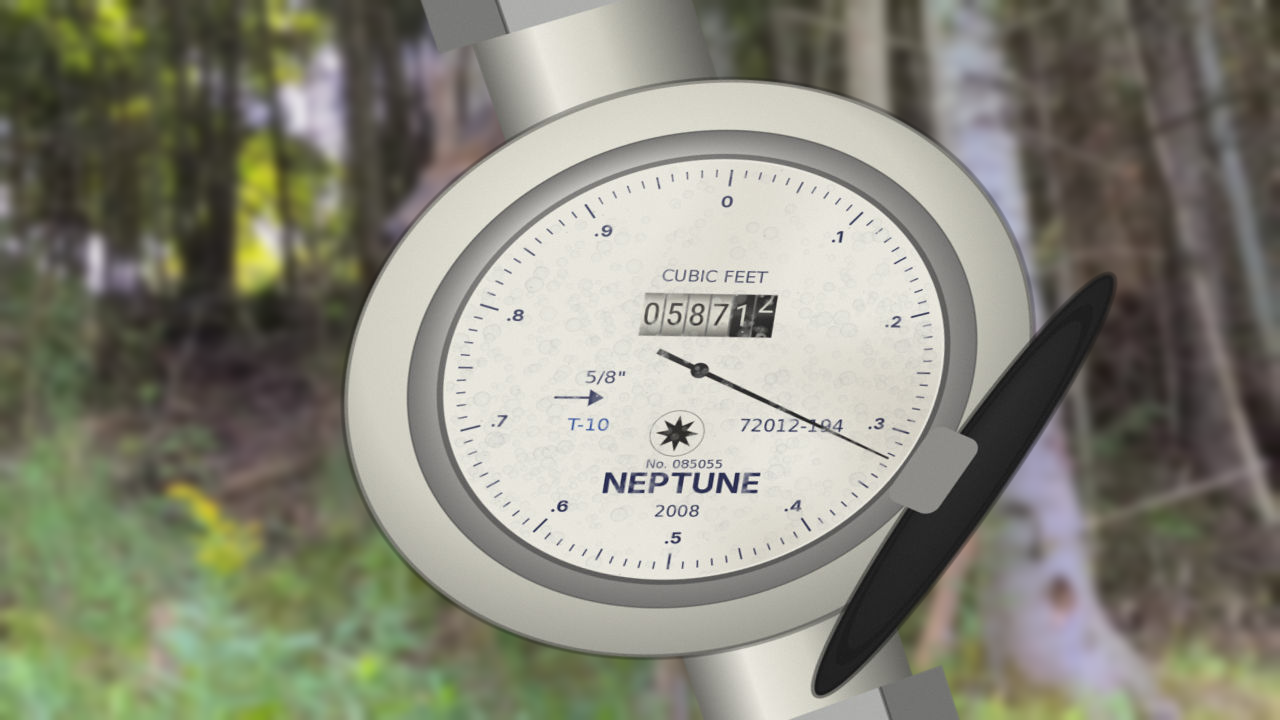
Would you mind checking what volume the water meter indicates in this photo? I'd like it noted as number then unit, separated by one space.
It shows 58712.32 ft³
